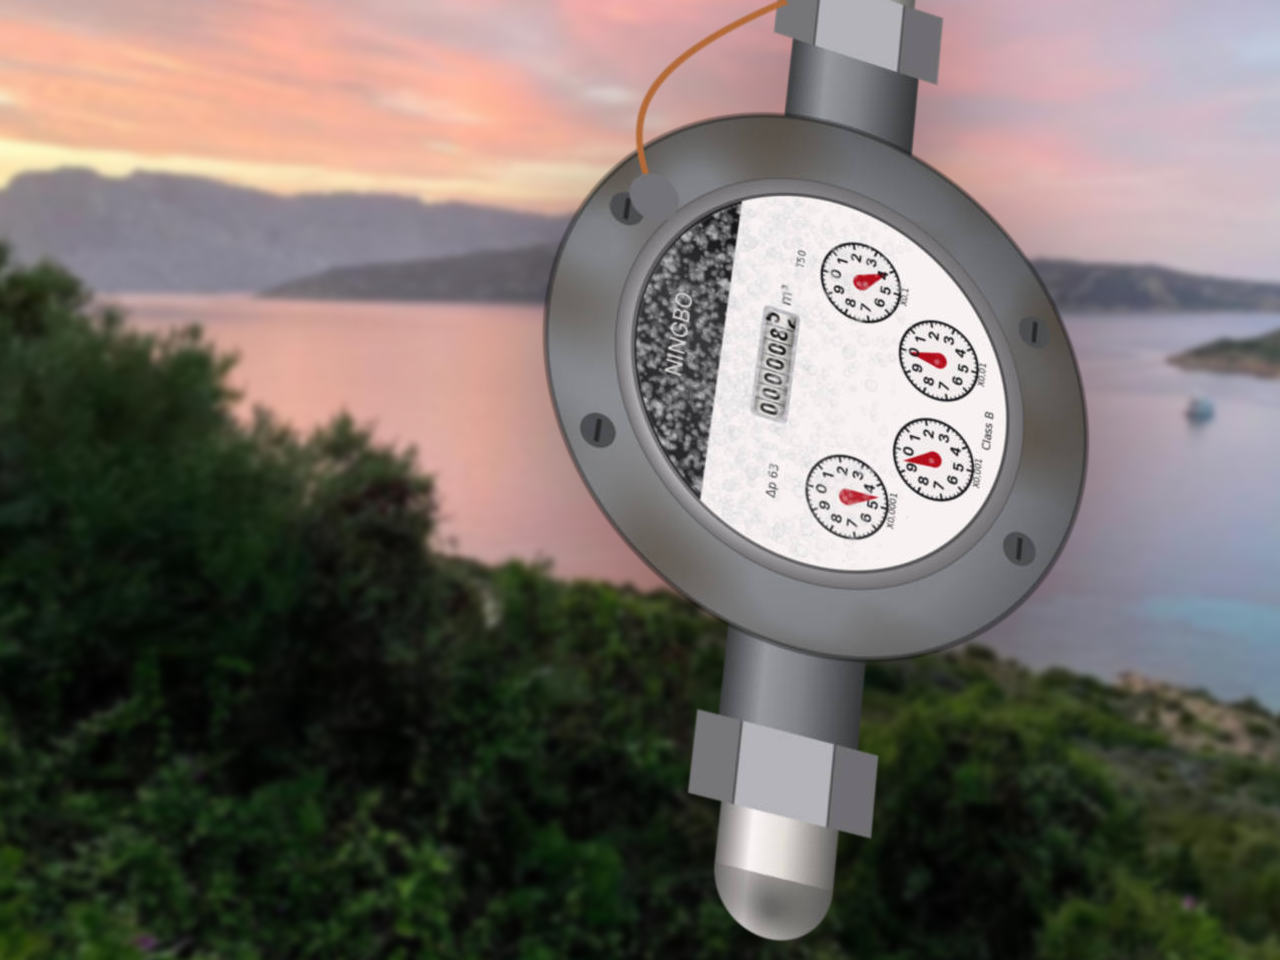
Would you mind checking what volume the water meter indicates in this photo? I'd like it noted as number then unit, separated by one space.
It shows 85.3994 m³
